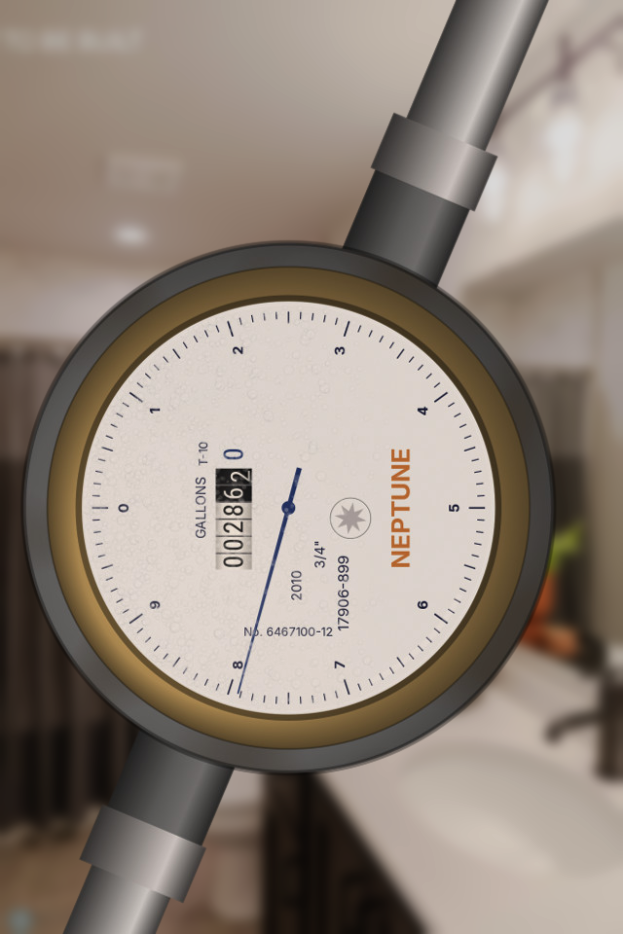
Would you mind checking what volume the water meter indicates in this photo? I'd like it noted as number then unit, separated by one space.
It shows 28617.9 gal
